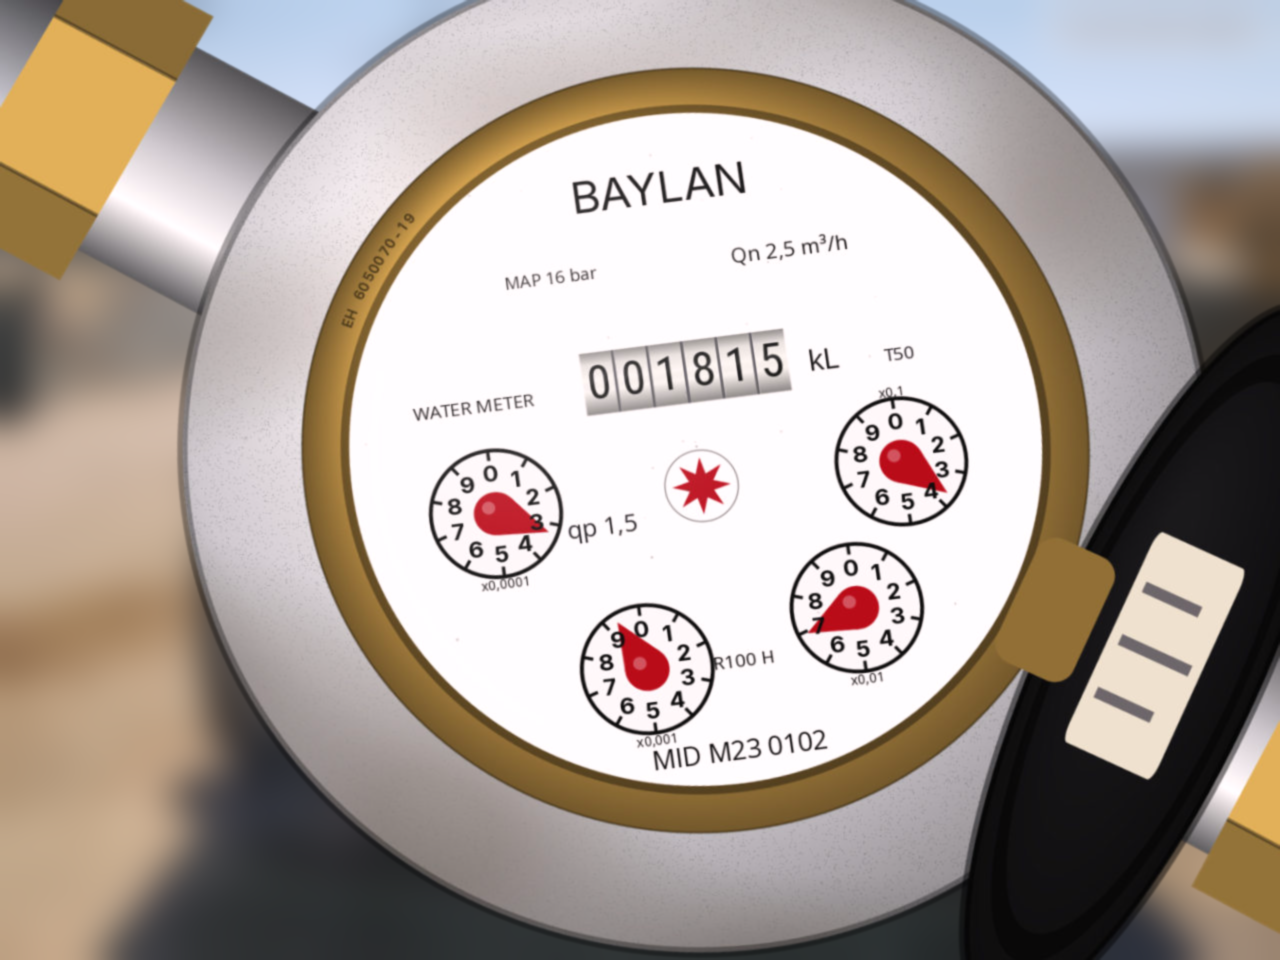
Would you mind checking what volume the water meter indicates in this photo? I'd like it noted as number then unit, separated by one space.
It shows 1815.3693 kL
